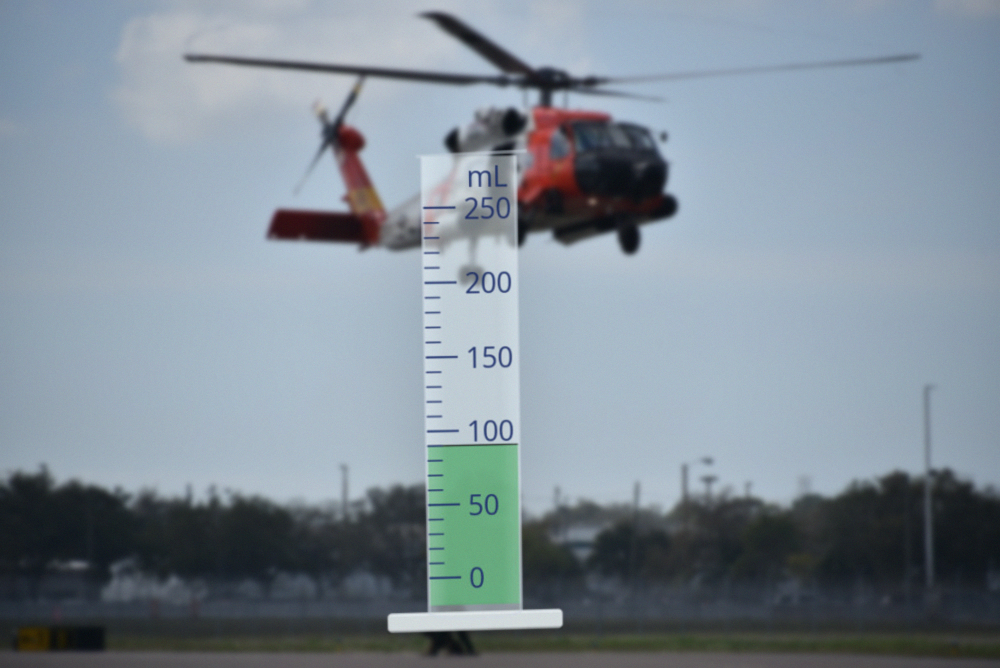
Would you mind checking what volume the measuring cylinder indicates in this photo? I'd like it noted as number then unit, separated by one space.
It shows 90 mL
